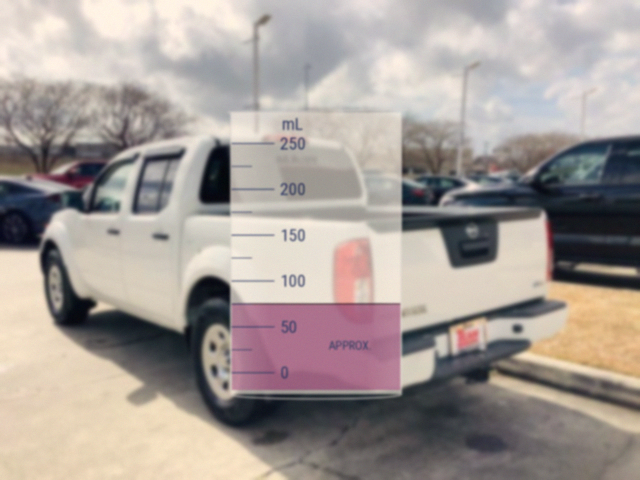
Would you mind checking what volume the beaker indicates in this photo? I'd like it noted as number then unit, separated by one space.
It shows 75 mL
